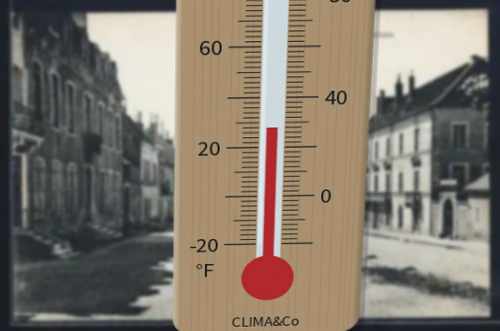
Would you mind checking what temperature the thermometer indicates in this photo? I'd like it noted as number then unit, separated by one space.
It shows 28 °F
